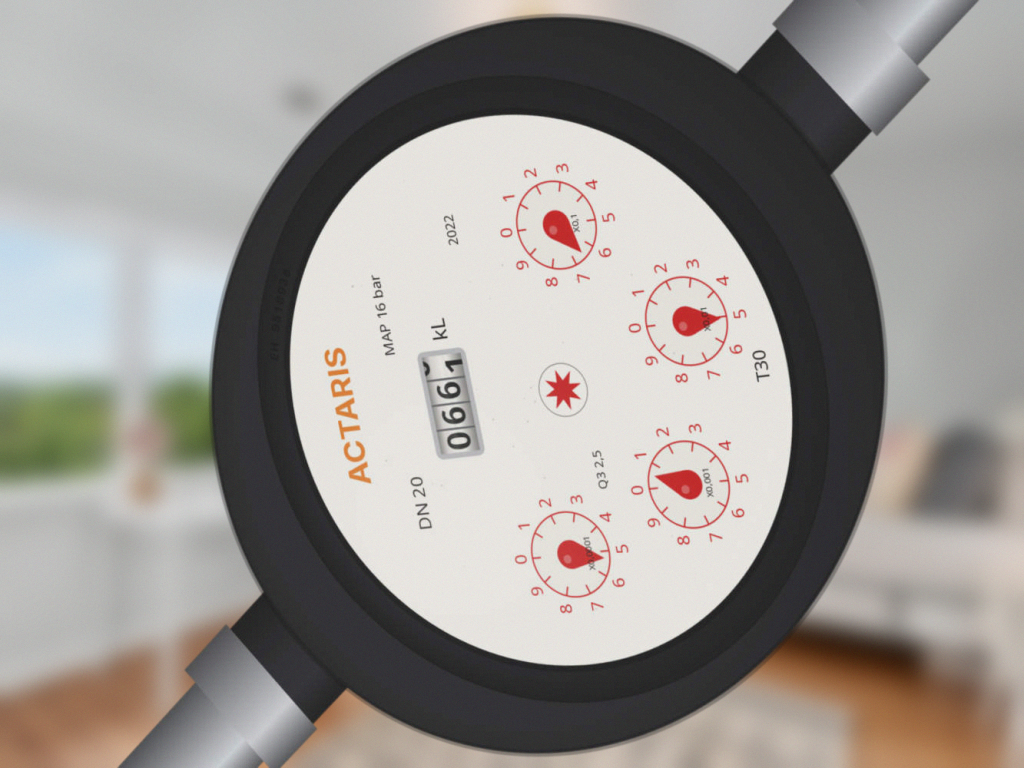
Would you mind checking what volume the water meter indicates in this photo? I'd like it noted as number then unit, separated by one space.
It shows 660.6505 kL
